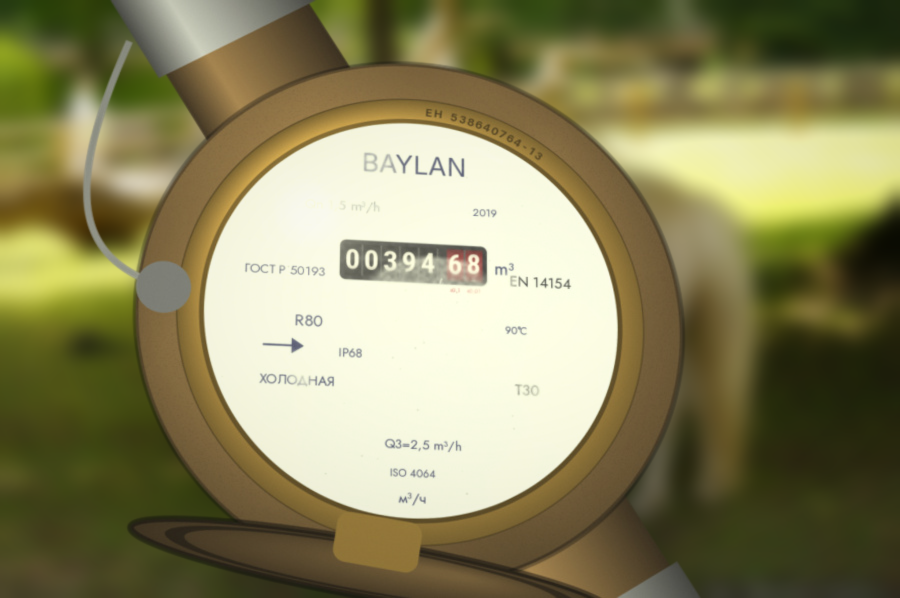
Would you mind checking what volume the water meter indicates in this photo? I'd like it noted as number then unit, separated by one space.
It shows 394.68 m³
